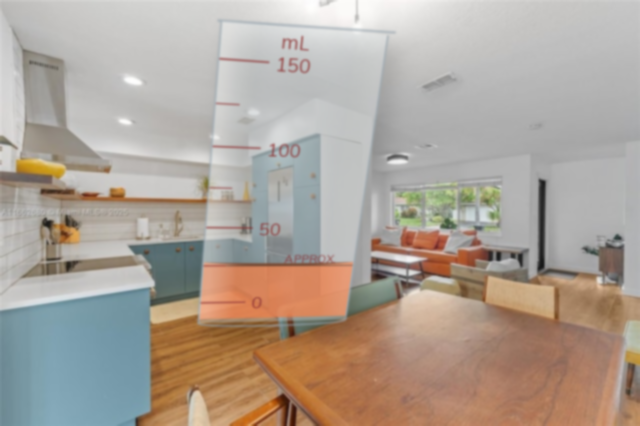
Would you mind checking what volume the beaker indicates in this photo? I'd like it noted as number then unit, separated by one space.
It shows 25 mL
